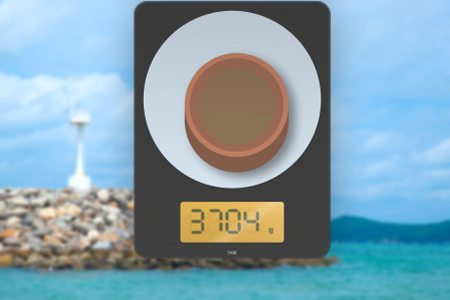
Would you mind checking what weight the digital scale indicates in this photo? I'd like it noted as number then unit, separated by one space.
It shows 3704 g
